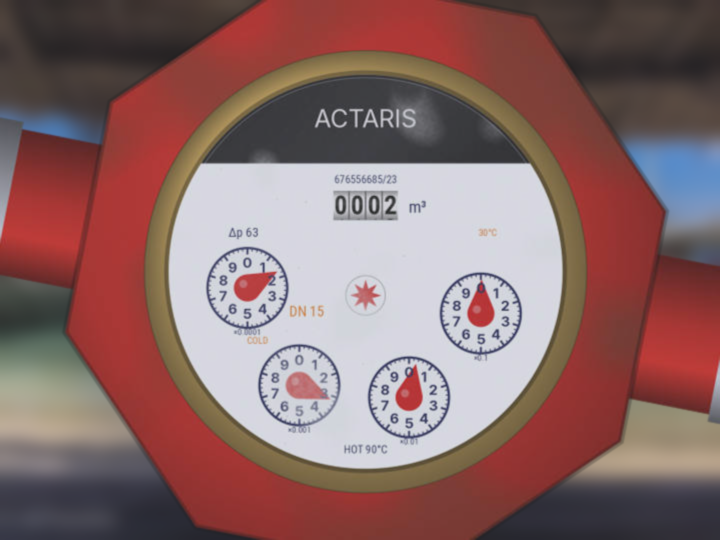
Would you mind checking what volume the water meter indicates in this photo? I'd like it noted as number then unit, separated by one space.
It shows 2.0031 m³
